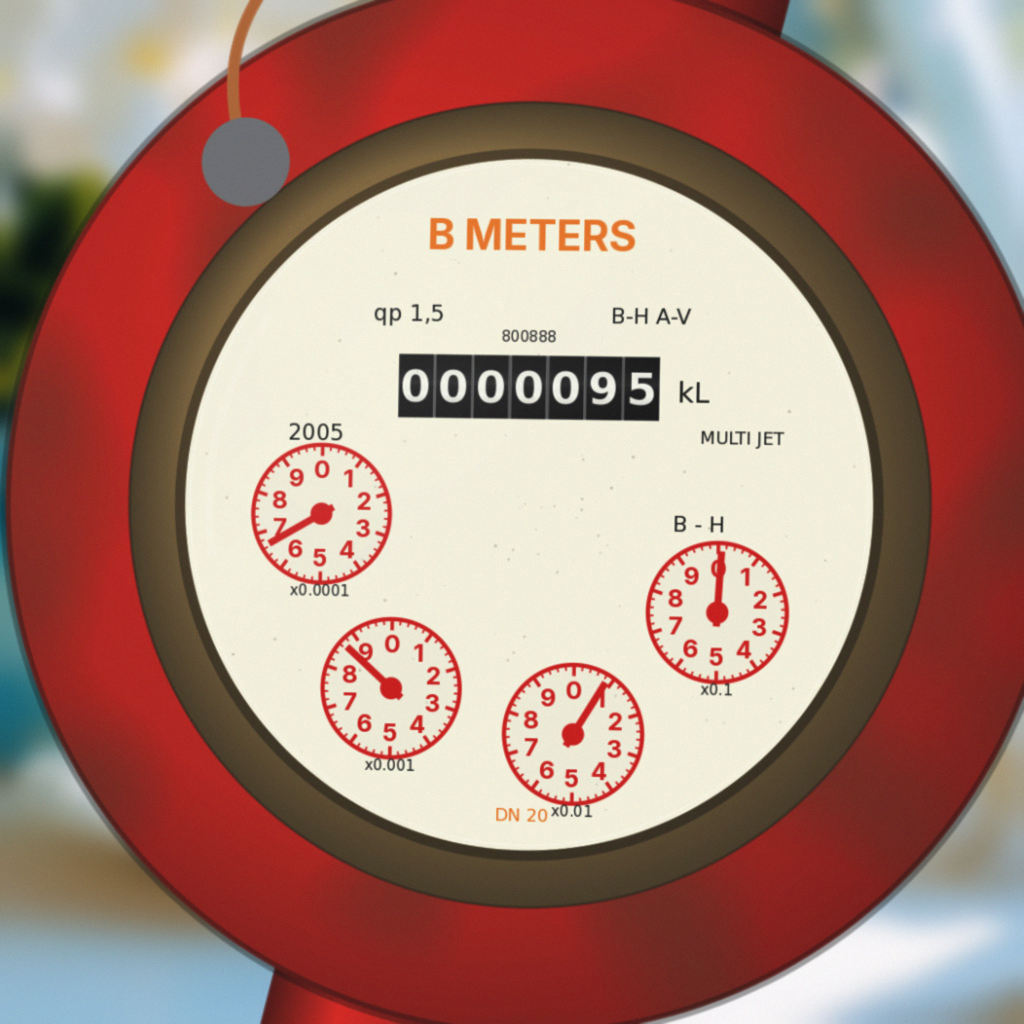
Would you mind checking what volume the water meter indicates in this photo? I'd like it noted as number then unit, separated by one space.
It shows 95.0086 kL
